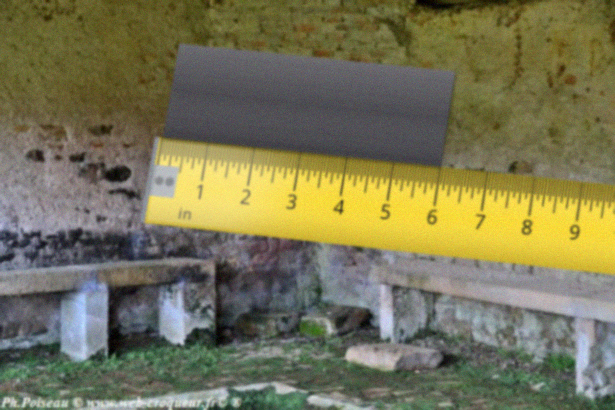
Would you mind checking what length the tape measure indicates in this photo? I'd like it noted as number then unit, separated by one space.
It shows 6 in
